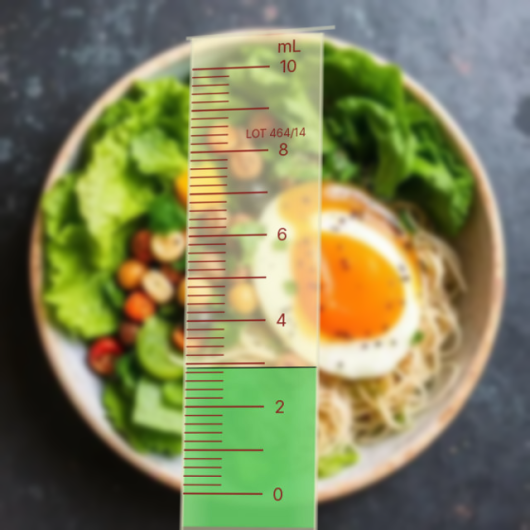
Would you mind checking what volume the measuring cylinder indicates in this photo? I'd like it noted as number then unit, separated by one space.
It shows 2.9 mL
